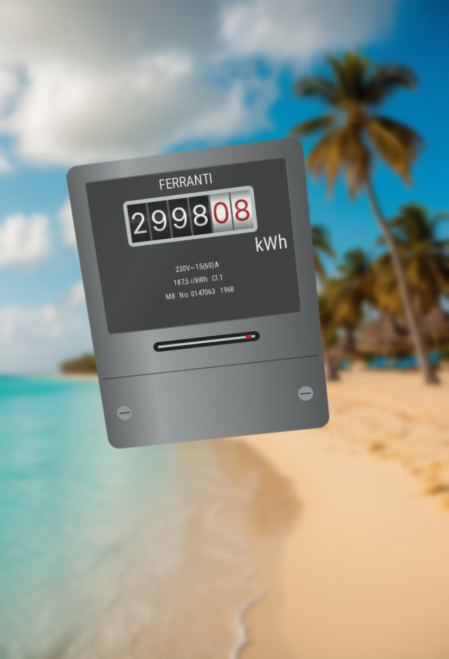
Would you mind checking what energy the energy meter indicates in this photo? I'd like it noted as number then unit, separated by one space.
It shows 2998.08 kWh
